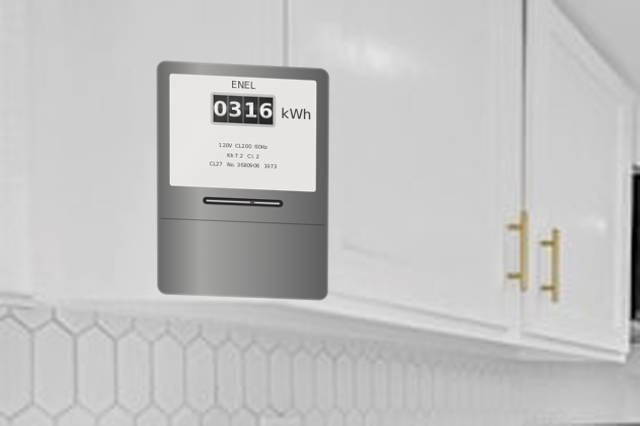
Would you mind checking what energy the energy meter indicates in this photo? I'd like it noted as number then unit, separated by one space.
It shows 316 kWh
